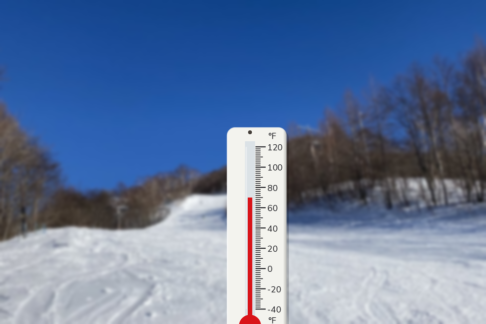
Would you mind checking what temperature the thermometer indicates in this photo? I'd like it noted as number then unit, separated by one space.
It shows 70 °F
